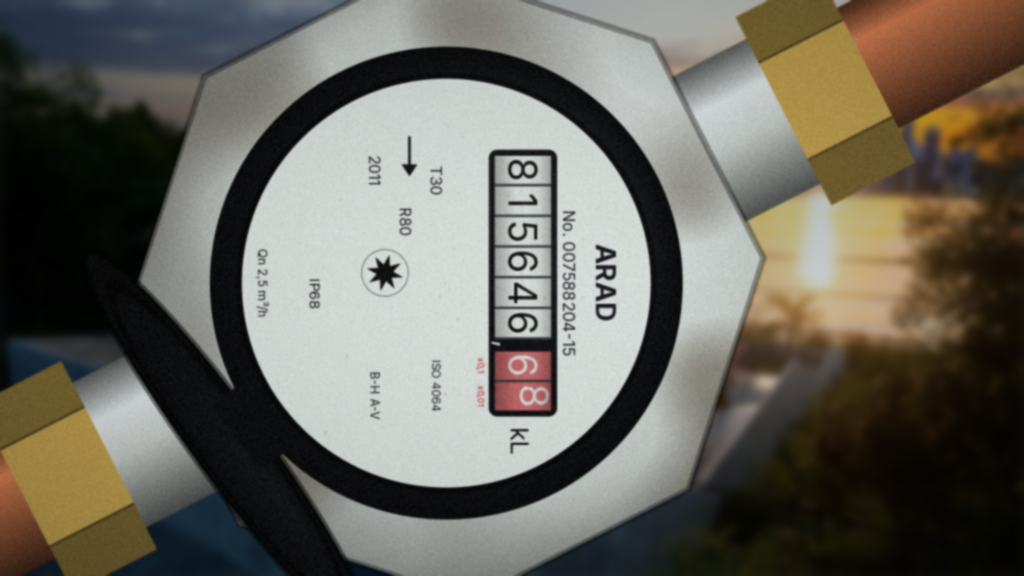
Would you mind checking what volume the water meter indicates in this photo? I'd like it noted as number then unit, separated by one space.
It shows 815646.68 kL
